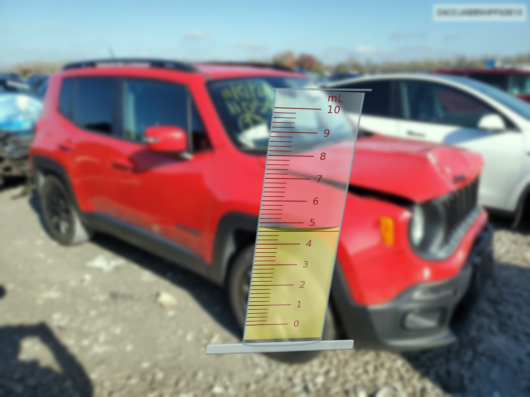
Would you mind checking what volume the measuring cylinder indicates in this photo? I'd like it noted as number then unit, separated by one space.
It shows 4.6 mL
